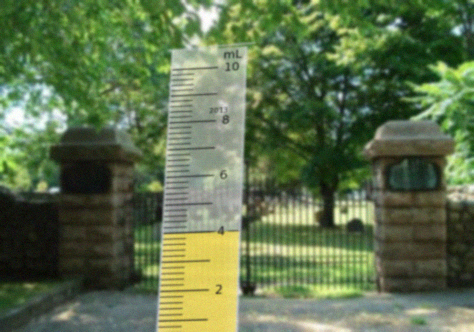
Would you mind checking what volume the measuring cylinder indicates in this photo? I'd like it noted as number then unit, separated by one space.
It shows 4 mL
